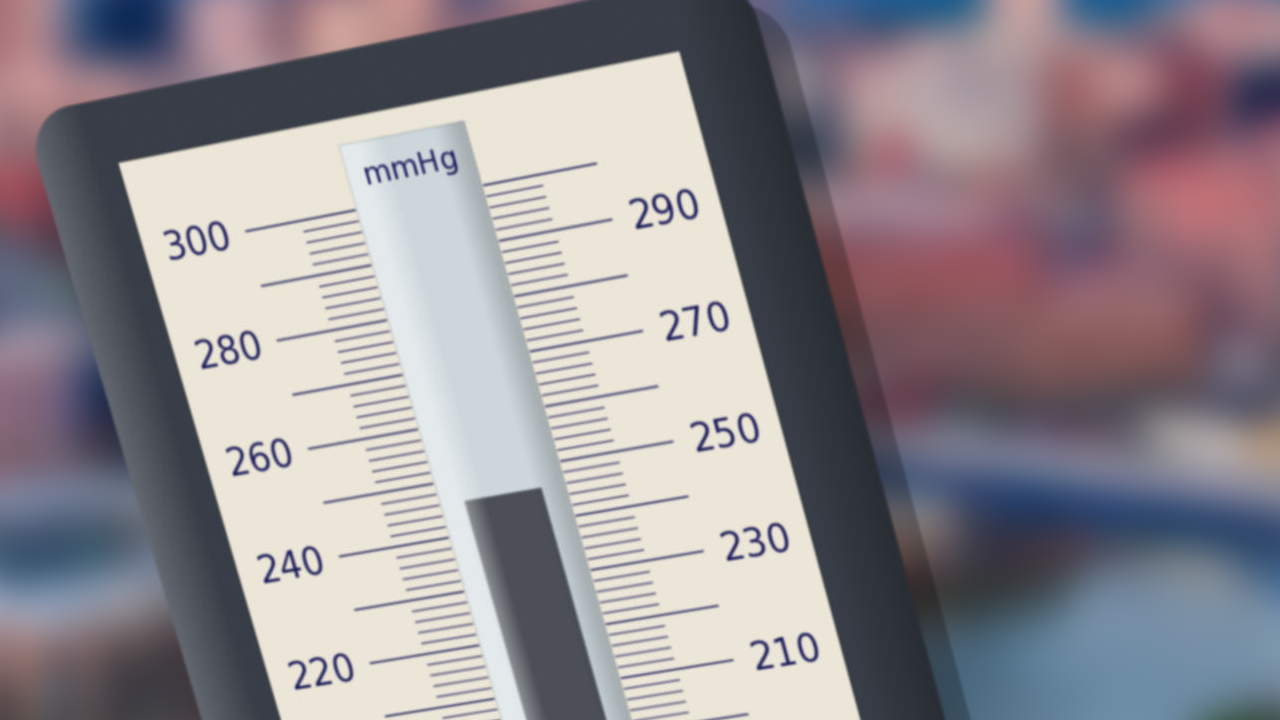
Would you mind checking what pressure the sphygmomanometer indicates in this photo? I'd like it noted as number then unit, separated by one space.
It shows 246 mmHg
